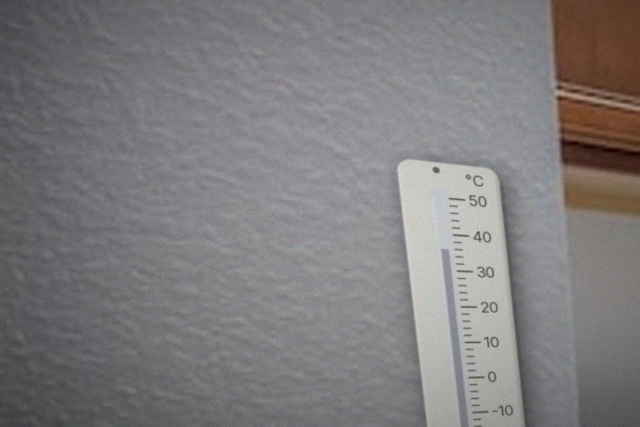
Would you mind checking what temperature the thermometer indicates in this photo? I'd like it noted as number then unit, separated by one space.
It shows 36 °C
